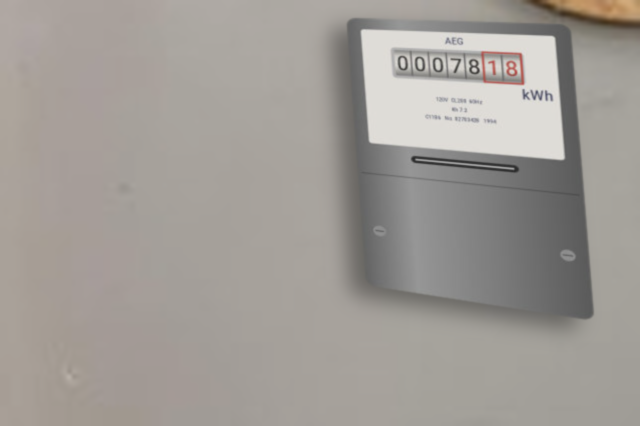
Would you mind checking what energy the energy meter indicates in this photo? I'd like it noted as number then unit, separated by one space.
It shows 78.18 kWh
